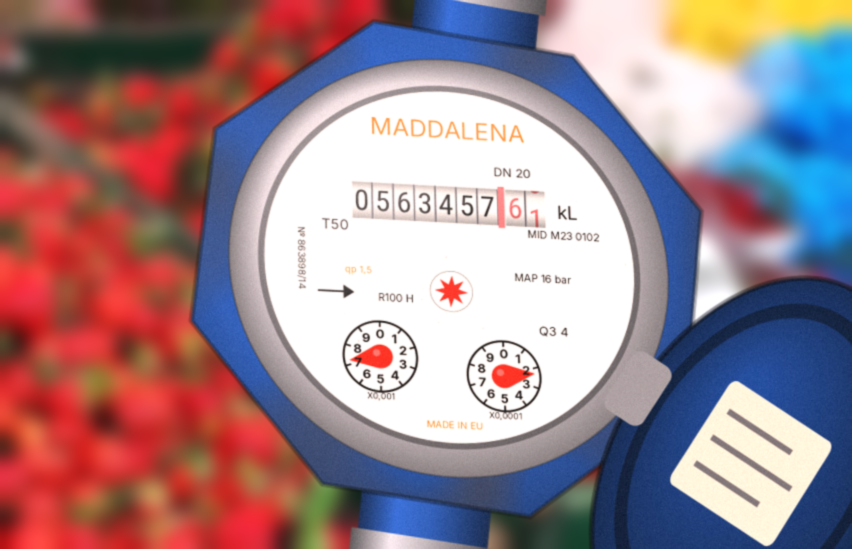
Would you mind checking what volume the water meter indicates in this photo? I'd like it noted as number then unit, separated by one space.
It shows 563457.6072 kL
